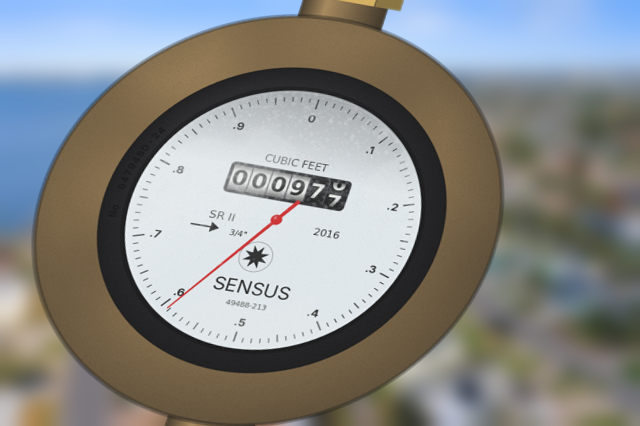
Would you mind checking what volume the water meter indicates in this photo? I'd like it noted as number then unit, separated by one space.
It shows 976.59 ft³
